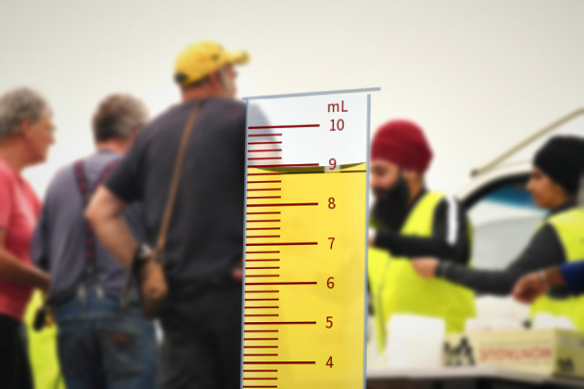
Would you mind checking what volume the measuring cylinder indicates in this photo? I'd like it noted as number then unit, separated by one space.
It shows 8.8 mL
